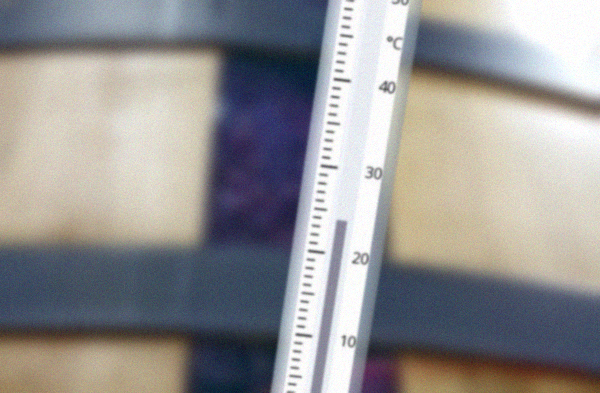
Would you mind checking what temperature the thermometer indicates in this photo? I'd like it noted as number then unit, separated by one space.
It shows 24 °C
